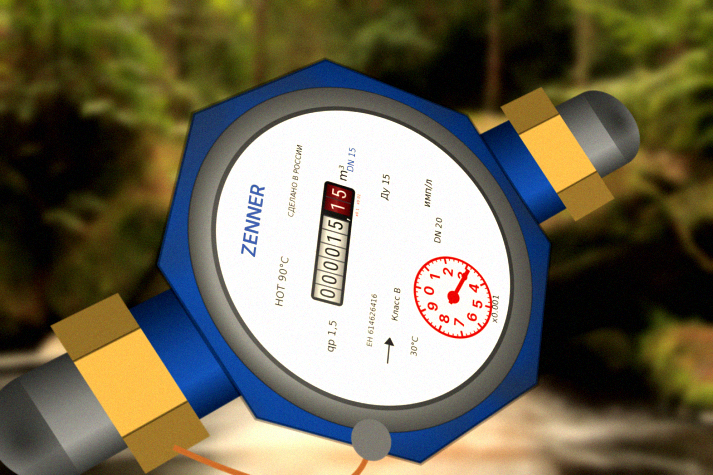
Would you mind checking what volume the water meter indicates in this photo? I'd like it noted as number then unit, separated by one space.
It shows 15.153 m³
